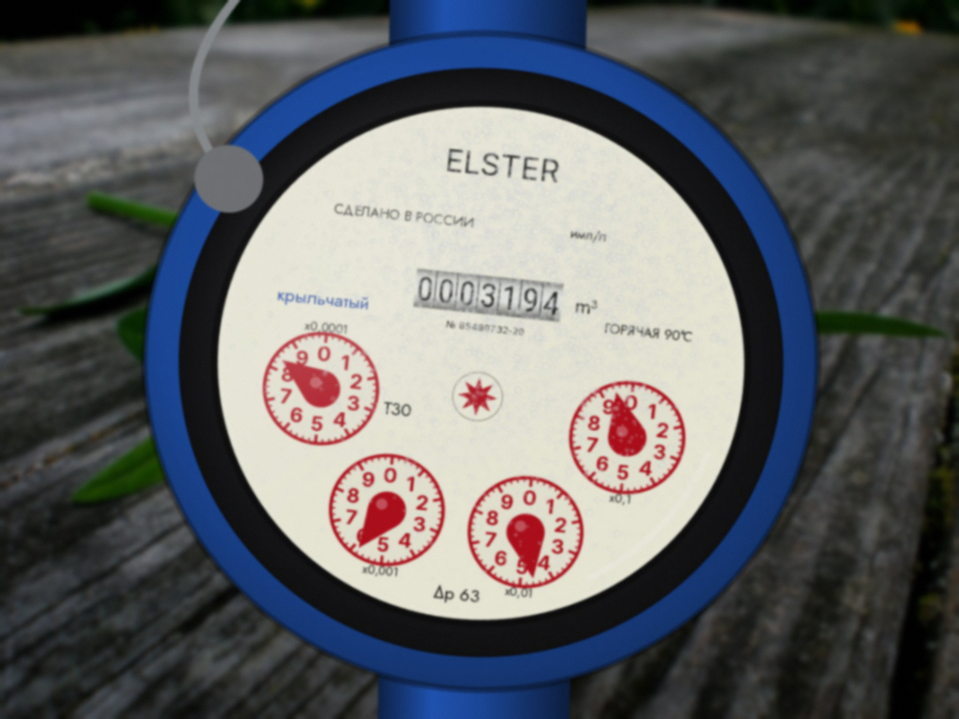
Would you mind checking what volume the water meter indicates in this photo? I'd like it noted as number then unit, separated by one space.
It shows 3193.9458 m³
